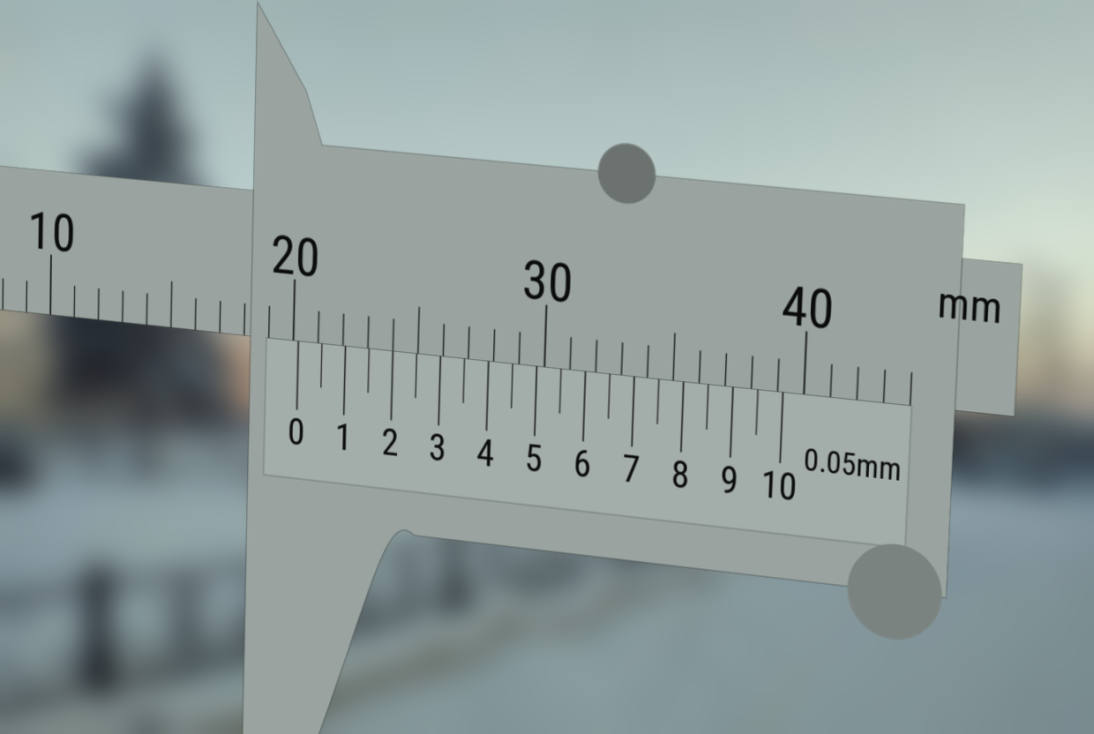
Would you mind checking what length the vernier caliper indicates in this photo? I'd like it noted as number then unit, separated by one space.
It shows 20.20 mm
